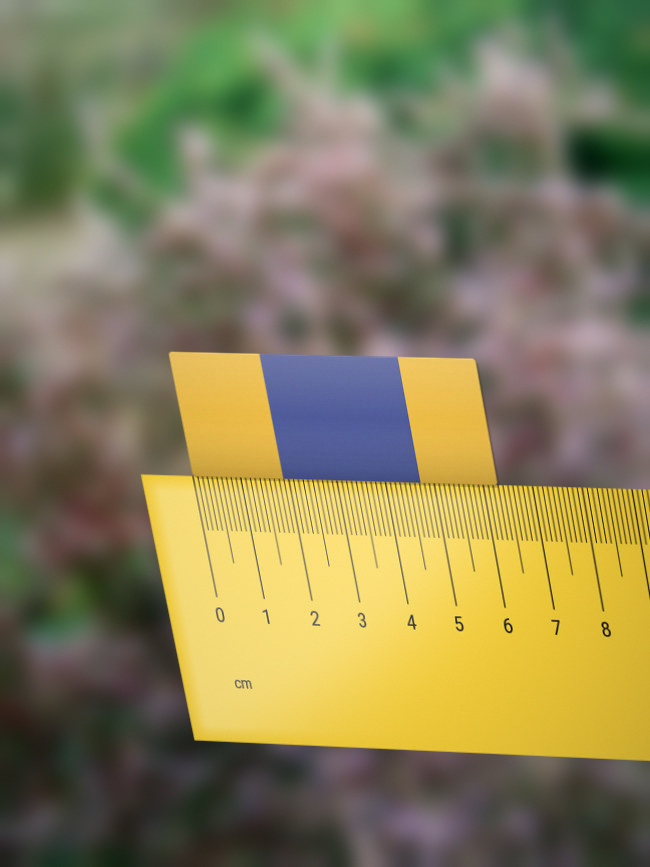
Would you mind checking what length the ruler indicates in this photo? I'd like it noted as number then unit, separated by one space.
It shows 6.3 cm
